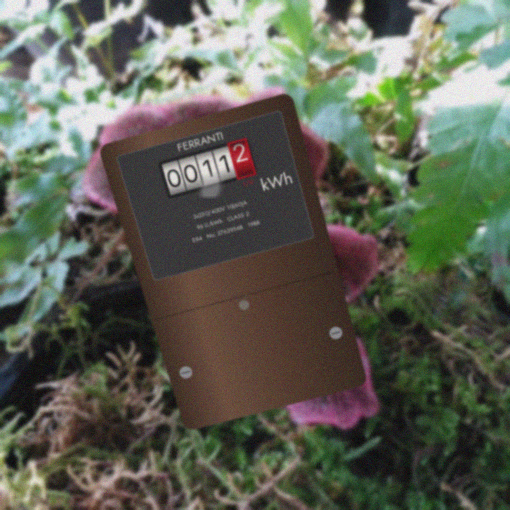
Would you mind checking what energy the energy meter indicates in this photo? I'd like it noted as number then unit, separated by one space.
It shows 11.2 kWh
